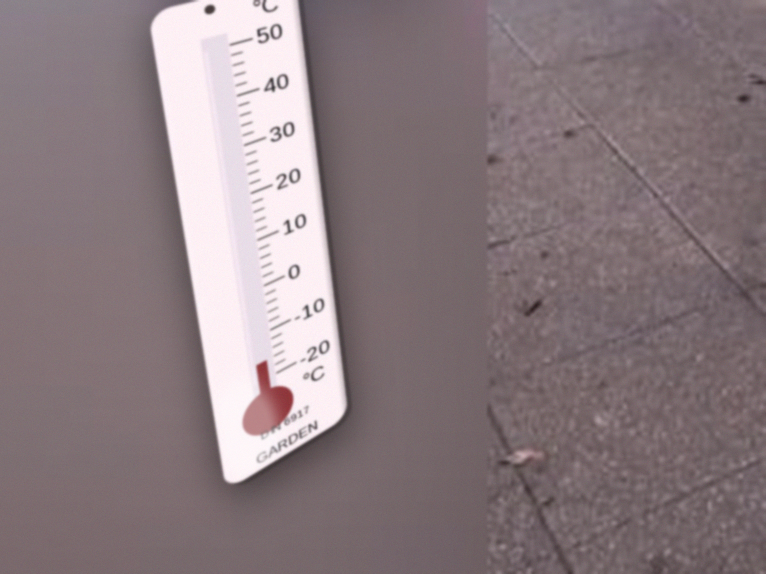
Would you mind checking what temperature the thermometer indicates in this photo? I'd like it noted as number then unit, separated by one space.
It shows -16 °C
